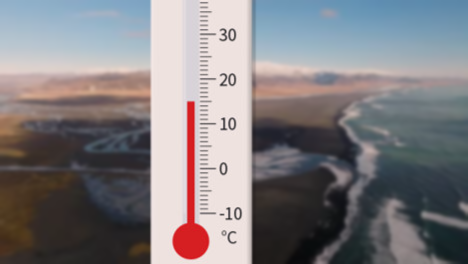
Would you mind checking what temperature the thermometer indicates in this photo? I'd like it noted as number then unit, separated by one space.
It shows 15 °C
